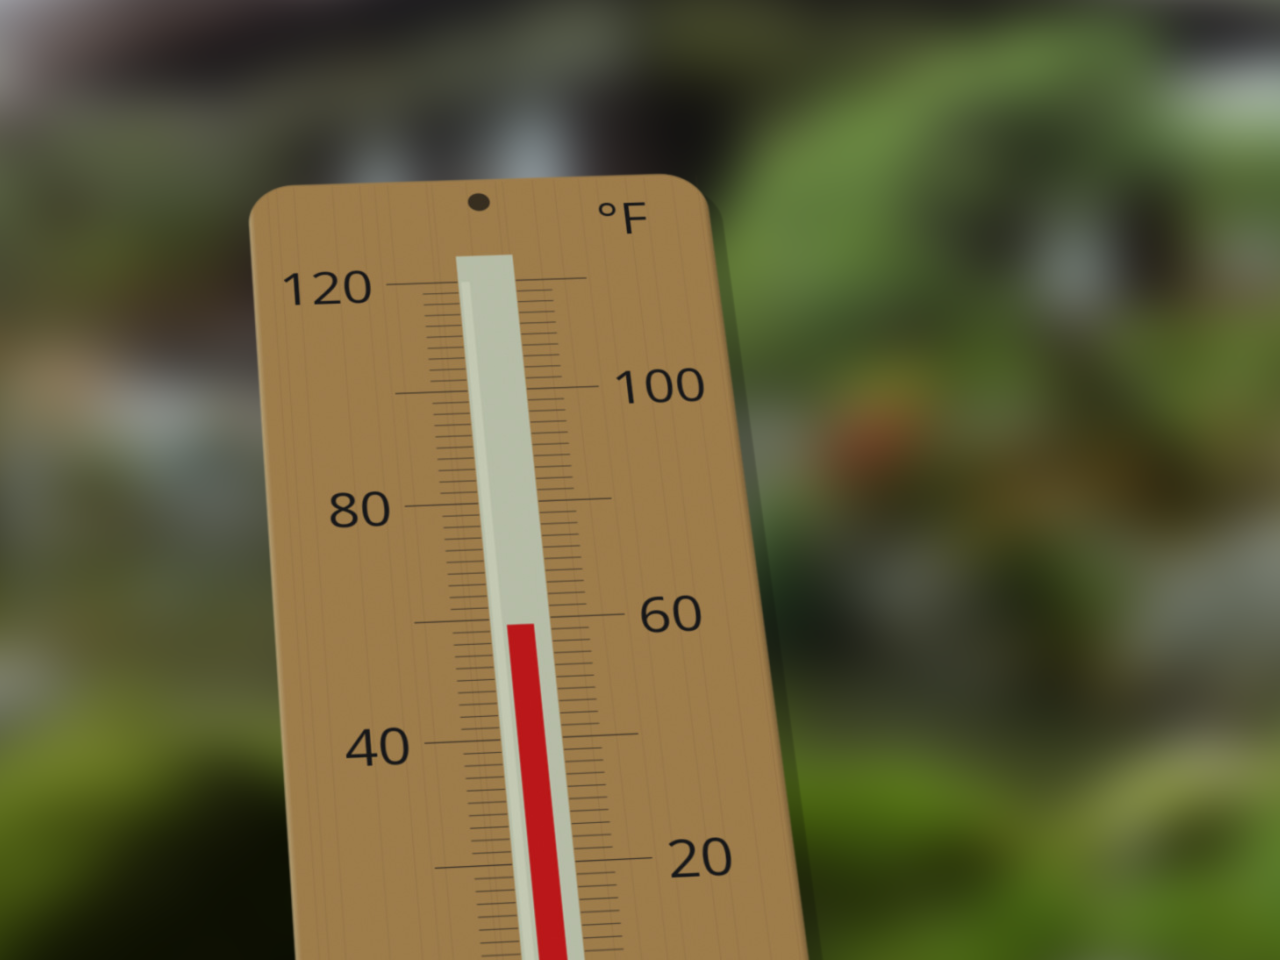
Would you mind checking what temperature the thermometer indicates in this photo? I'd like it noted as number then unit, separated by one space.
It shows 59 °F
